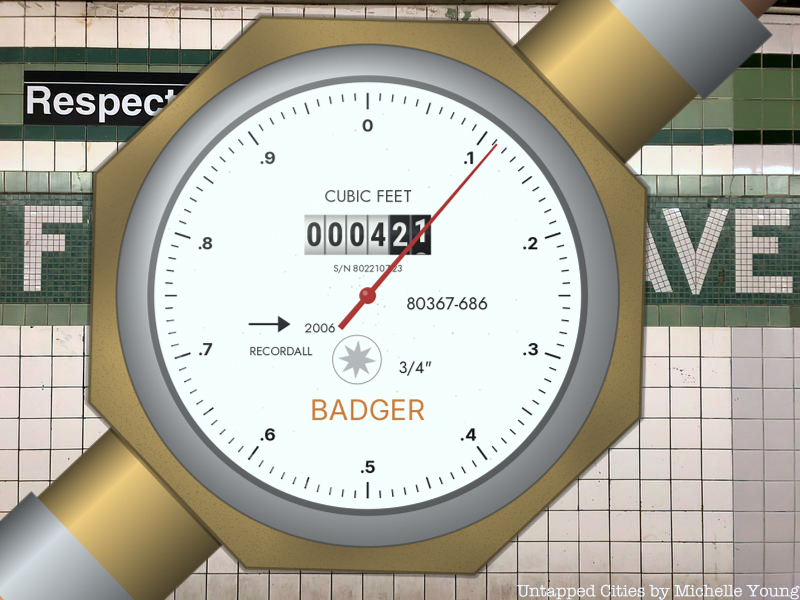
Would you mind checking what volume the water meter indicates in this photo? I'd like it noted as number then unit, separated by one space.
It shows 421.11 ft³
